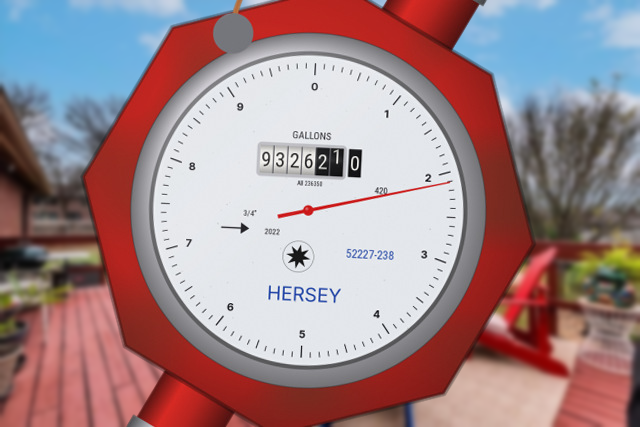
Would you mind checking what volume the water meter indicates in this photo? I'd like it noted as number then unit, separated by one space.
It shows 9326212.1 gal
